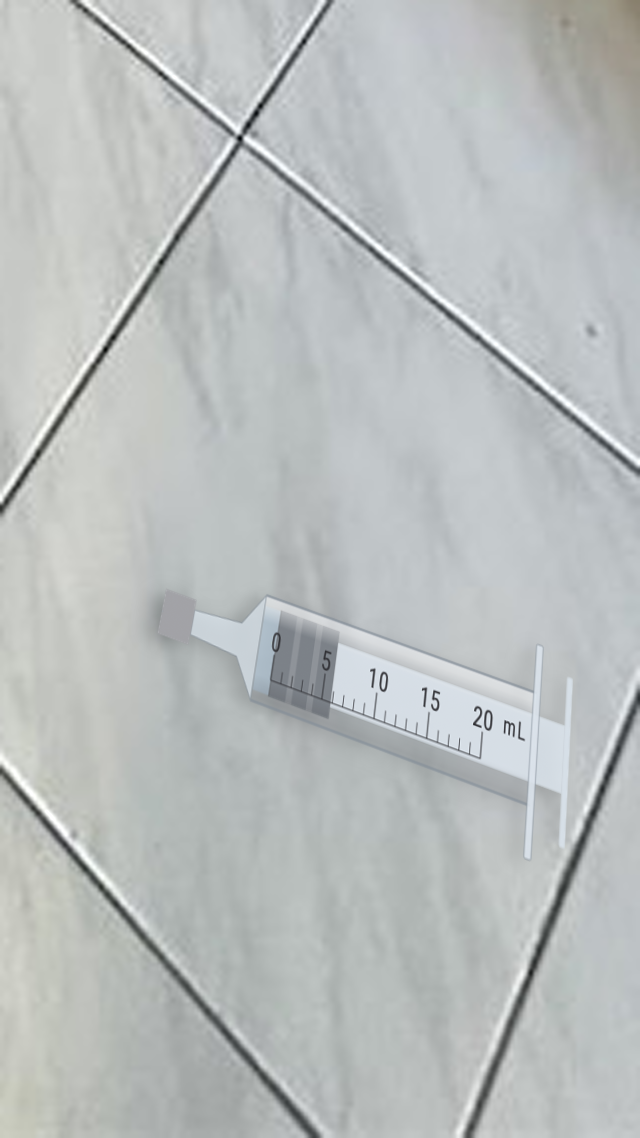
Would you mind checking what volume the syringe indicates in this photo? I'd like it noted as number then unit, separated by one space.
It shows 0 mL
